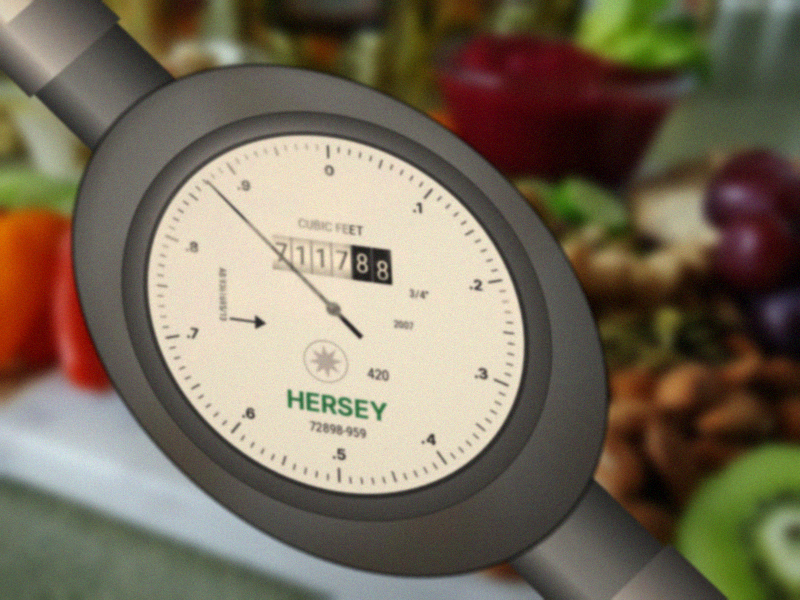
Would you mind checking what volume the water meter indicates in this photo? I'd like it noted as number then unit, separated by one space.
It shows 711787.87 ft³
